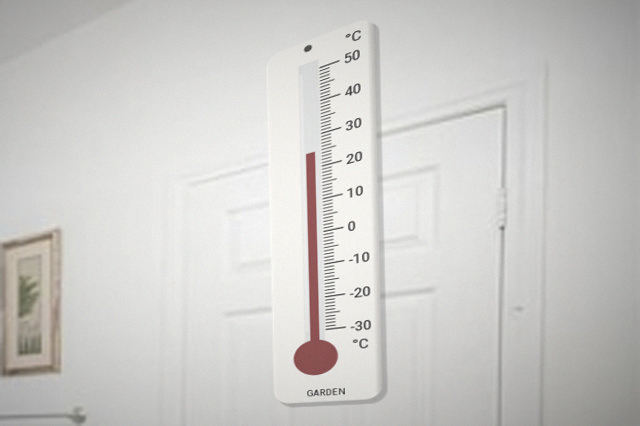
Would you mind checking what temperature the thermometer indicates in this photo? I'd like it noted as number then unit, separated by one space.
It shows 25 °C
